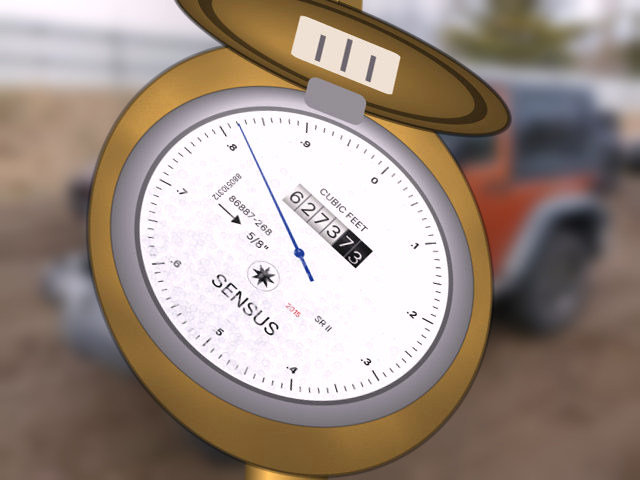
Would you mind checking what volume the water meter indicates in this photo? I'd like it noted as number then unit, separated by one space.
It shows 627372.82 ft³
